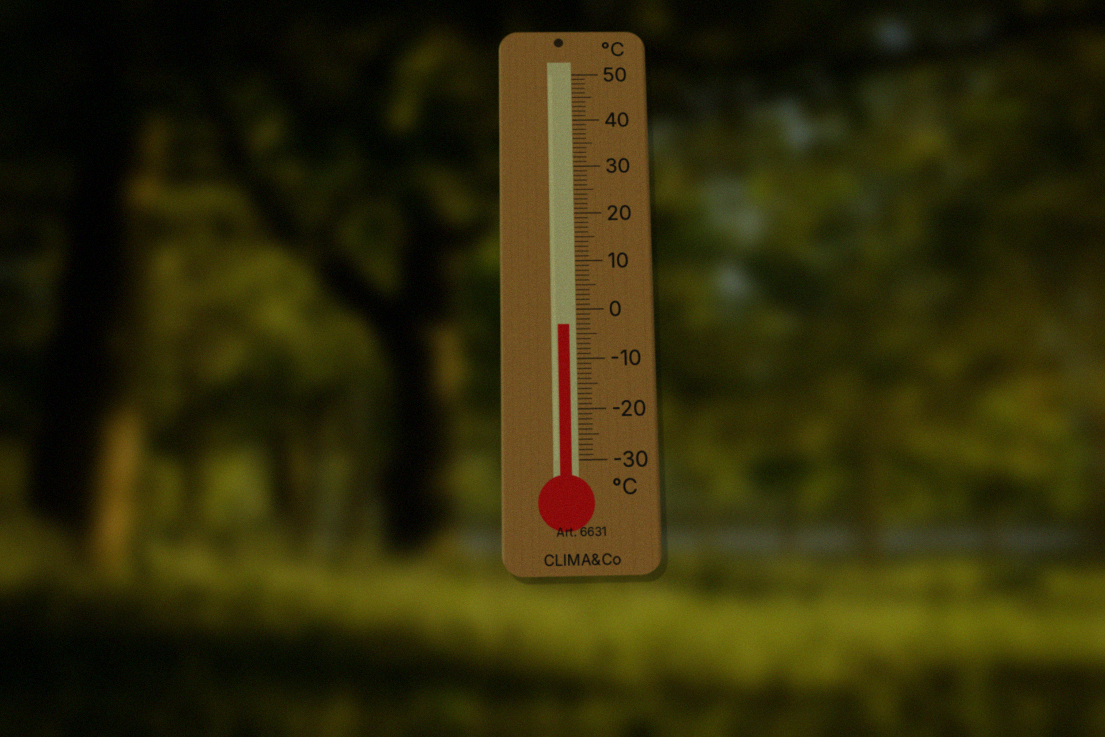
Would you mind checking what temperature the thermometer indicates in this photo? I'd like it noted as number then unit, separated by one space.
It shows -3 °C
